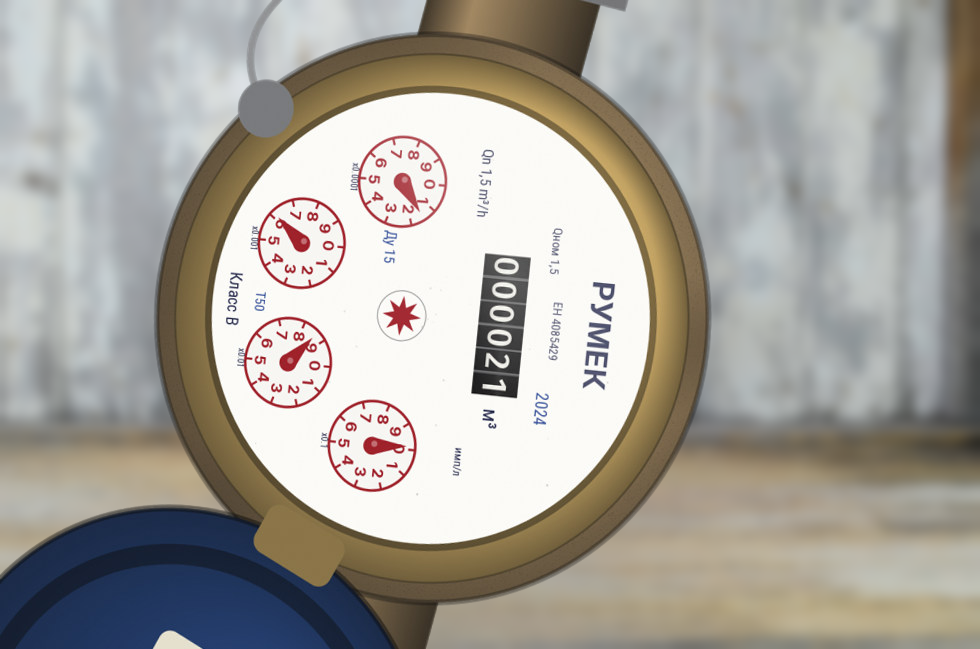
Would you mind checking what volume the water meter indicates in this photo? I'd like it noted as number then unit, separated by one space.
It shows 20.9861 m³
